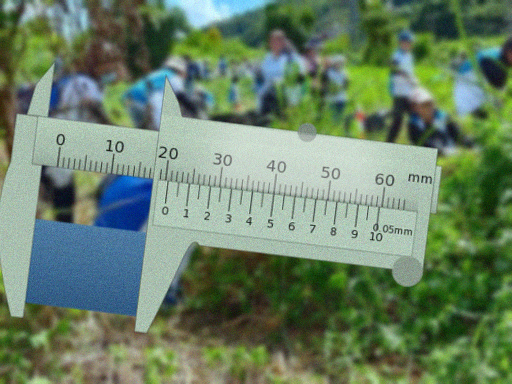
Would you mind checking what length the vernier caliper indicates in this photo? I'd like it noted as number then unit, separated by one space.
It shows 20.5 mm
